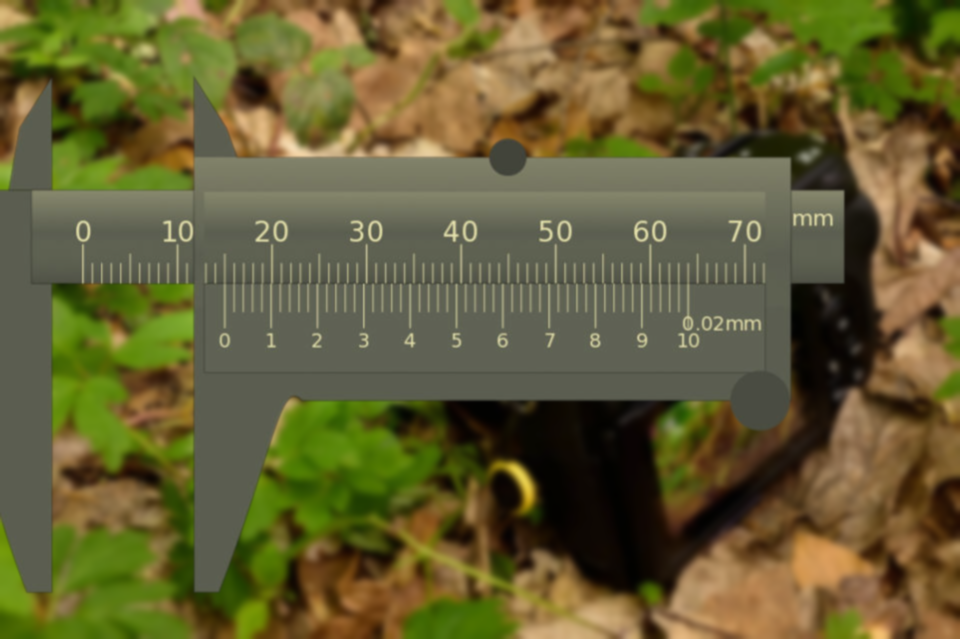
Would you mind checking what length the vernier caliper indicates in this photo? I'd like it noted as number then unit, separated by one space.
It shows 15.0 mm
